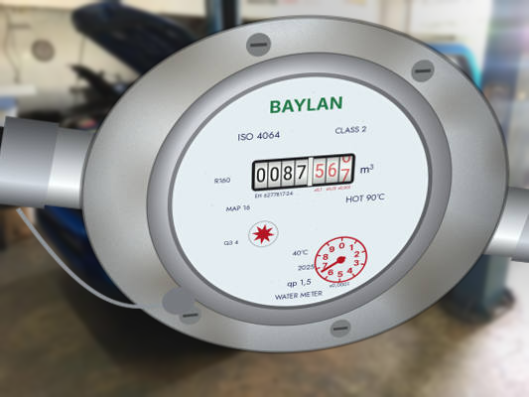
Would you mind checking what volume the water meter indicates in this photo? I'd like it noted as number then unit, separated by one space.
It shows 87.5666 m³
